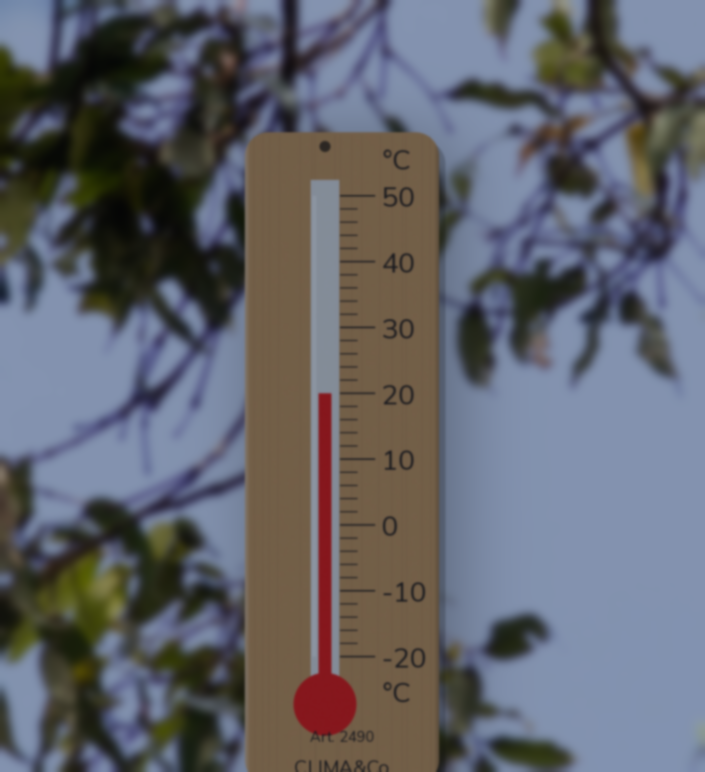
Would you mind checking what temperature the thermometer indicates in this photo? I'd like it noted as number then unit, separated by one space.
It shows 20 °C
